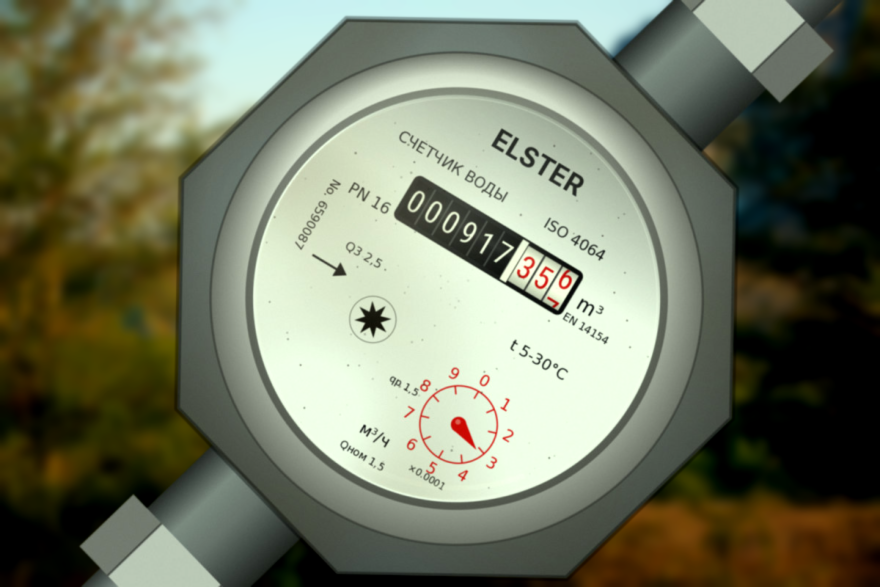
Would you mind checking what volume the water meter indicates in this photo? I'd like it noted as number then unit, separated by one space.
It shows 917.3563 m³
